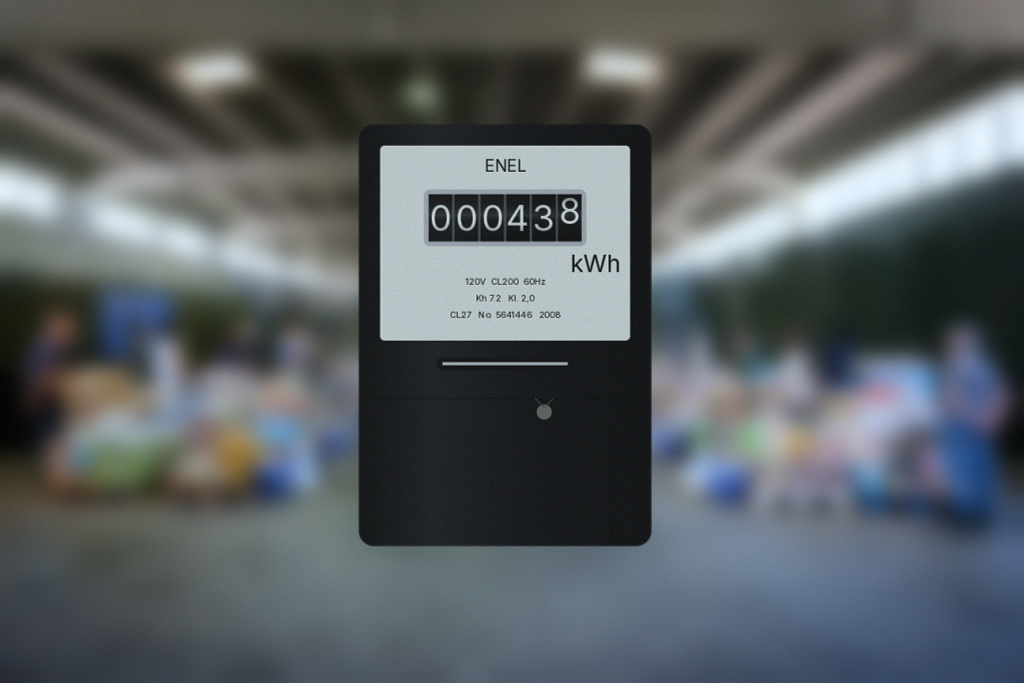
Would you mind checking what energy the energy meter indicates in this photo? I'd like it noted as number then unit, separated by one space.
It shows 438 kWh
